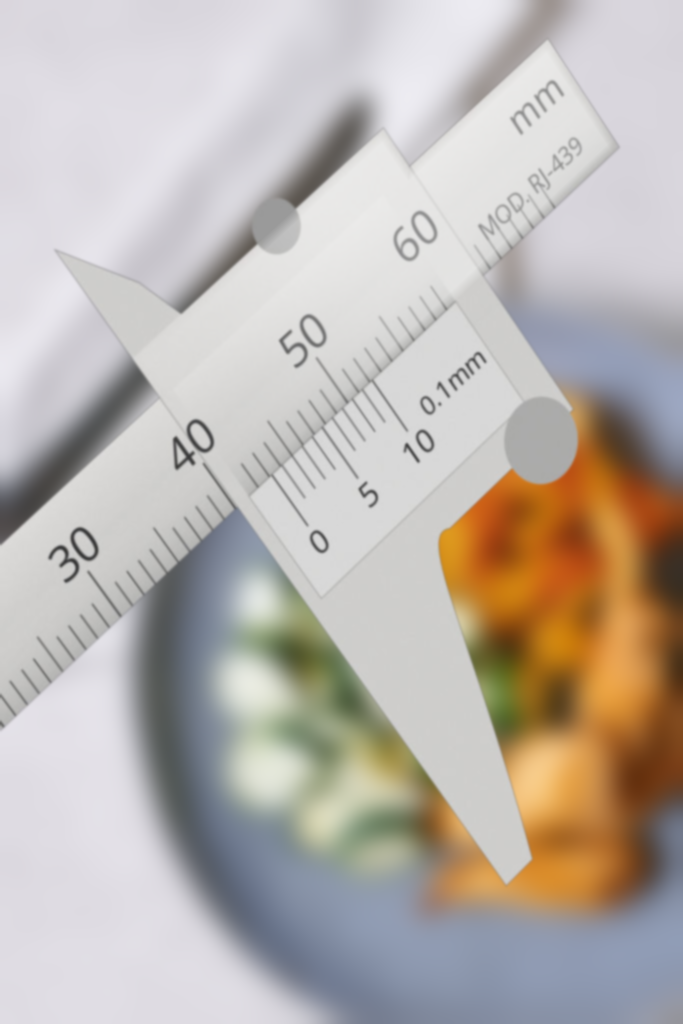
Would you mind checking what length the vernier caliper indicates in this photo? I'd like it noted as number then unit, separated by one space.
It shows 43.2 mm
